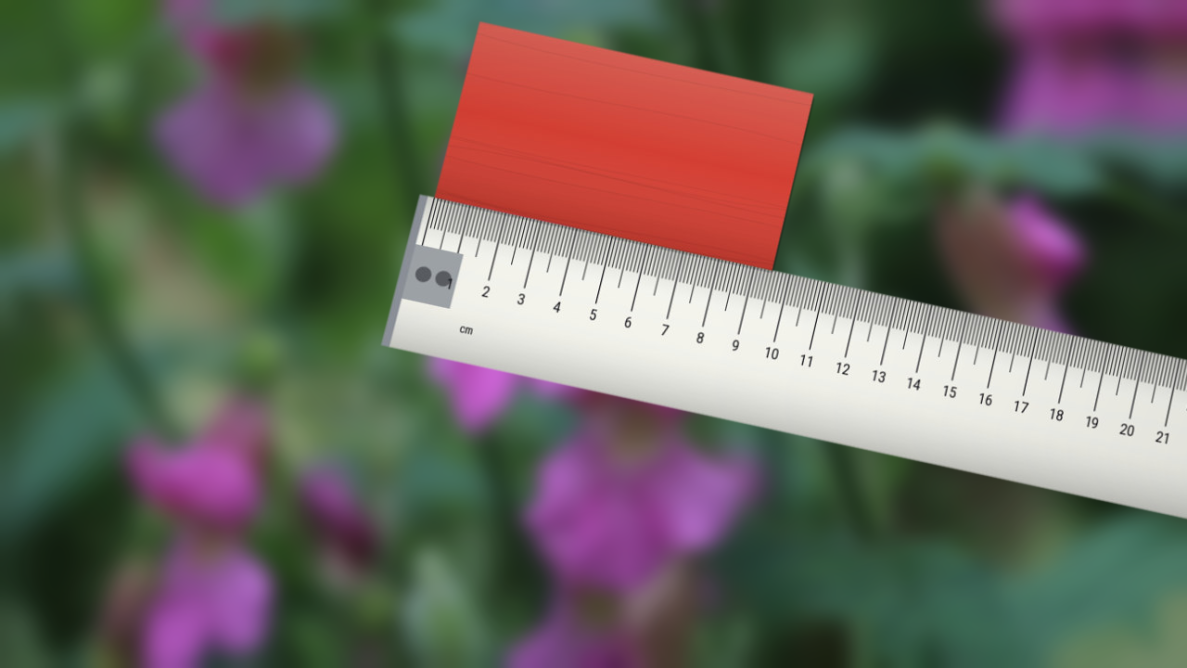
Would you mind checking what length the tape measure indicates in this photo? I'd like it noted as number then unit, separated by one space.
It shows 9.5 cm
